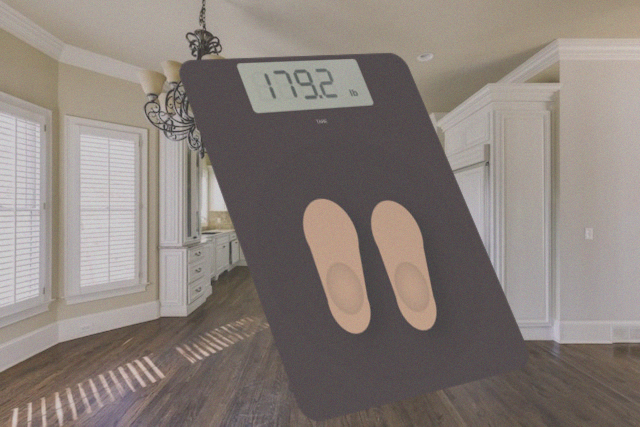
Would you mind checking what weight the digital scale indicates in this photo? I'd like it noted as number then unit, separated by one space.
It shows 179.2 lb
